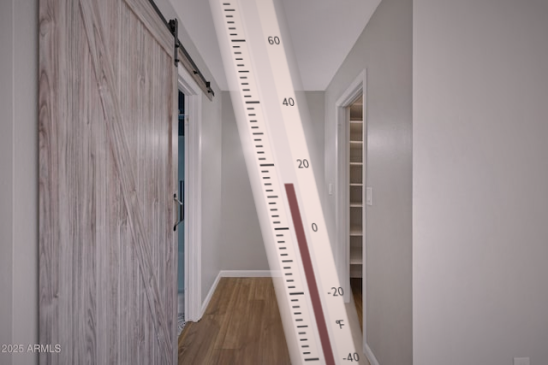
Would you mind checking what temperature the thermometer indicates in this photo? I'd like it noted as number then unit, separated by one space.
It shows 14 °F
